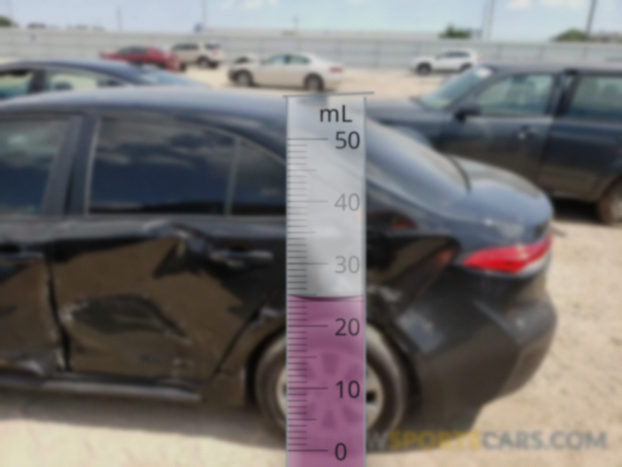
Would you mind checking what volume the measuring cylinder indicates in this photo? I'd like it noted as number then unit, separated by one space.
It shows 24 mL
